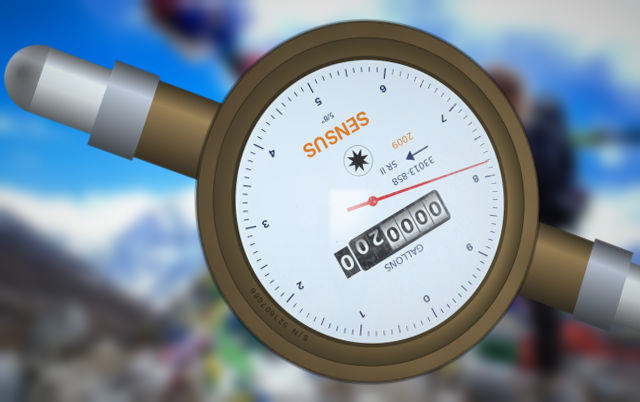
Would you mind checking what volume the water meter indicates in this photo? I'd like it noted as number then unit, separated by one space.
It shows 197.8 gal
